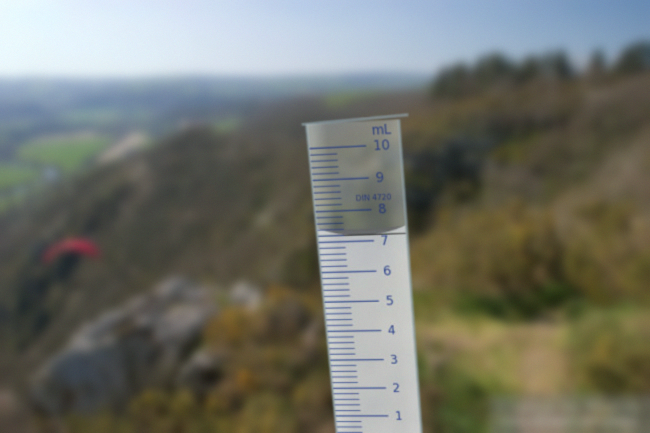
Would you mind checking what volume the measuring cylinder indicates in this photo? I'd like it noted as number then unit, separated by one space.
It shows 7.2 mL
